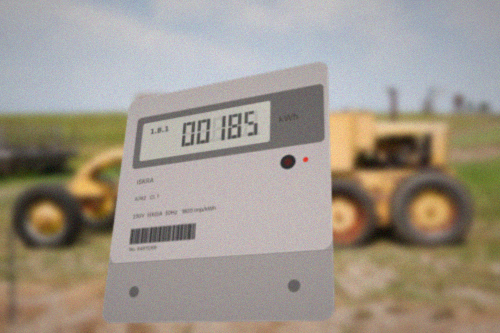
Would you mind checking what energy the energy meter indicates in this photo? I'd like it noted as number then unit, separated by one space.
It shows 185 kWh
